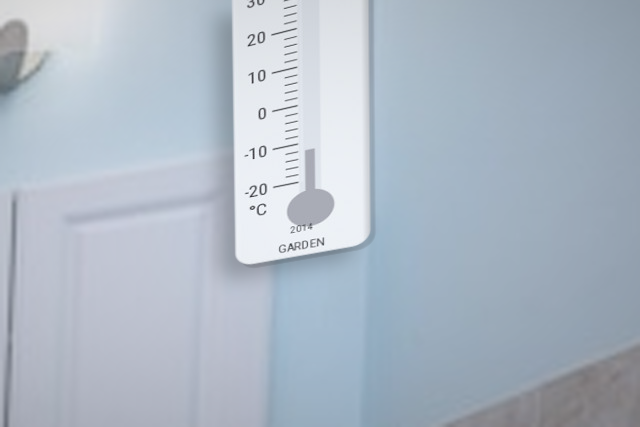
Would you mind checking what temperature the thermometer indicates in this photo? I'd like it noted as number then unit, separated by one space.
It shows -12 °C
